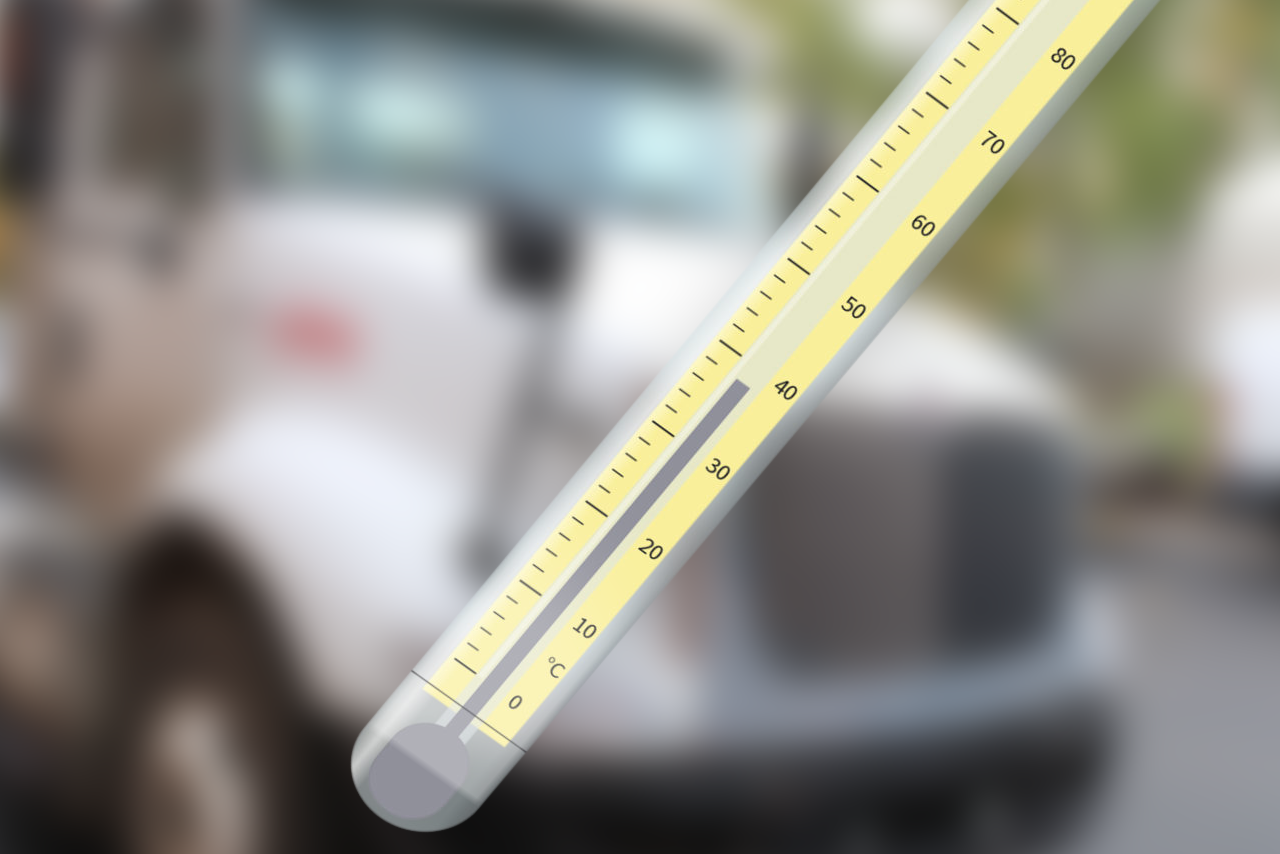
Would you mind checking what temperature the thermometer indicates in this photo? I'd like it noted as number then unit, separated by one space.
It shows 38 °C
